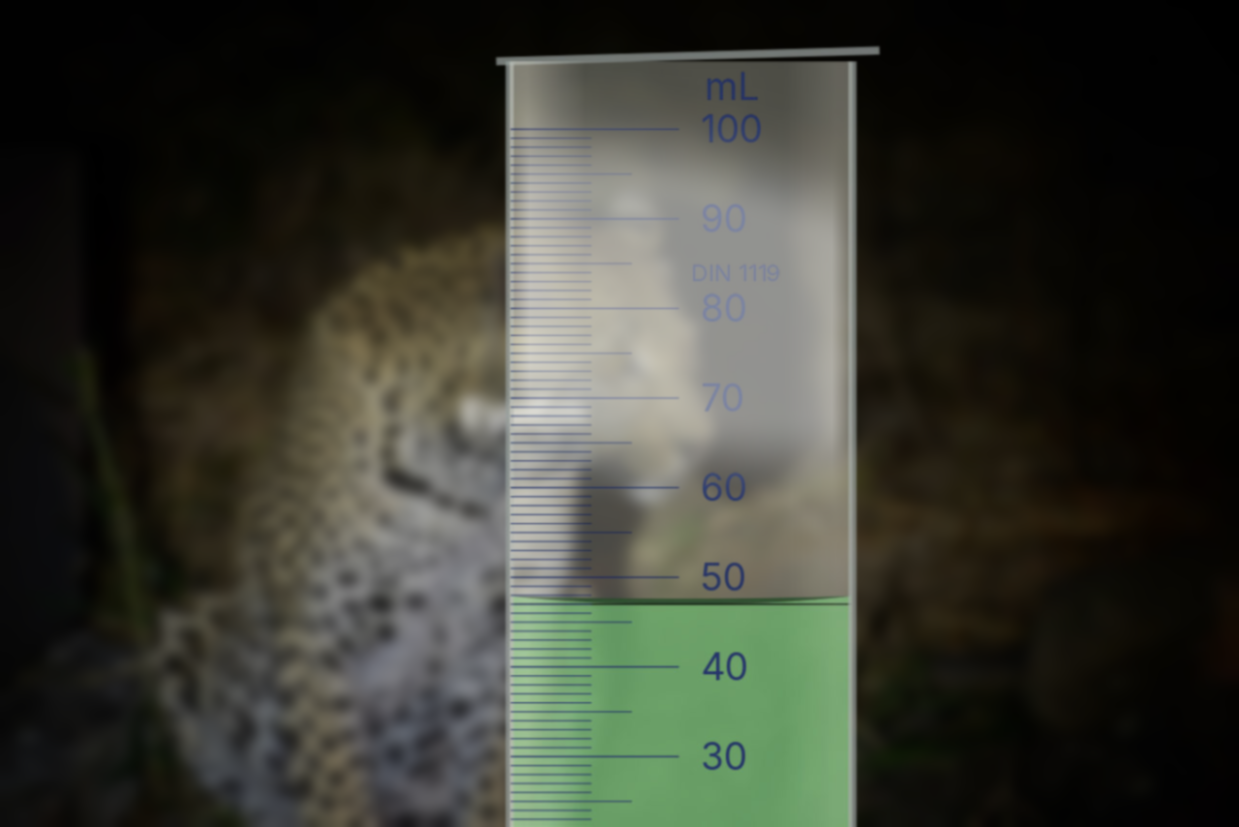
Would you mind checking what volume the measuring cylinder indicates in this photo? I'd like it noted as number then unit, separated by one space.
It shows 47 mL
